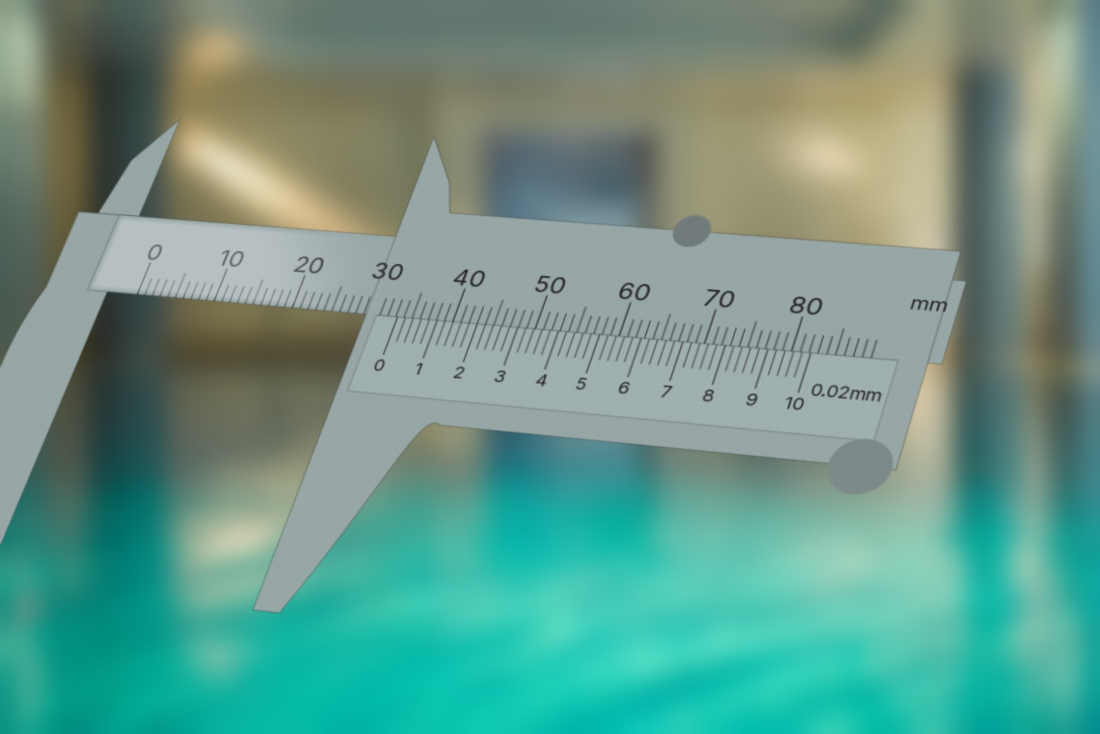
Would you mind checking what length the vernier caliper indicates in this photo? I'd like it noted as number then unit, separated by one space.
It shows 33.2 mm
